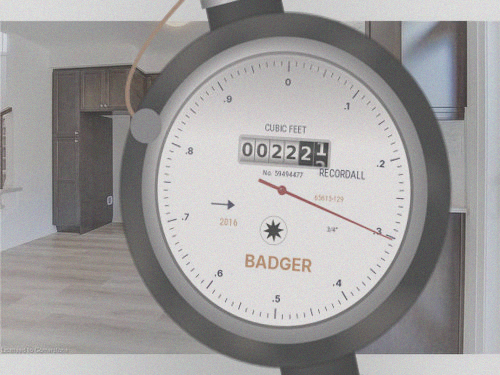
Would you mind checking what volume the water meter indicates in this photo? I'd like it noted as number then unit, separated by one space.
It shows 2221.30 ft³
